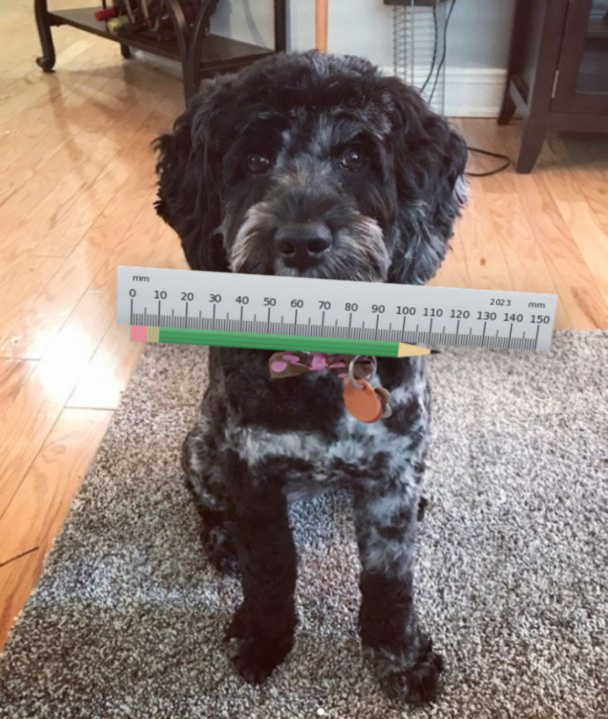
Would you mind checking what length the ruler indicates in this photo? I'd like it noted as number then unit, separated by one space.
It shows 115 mm
